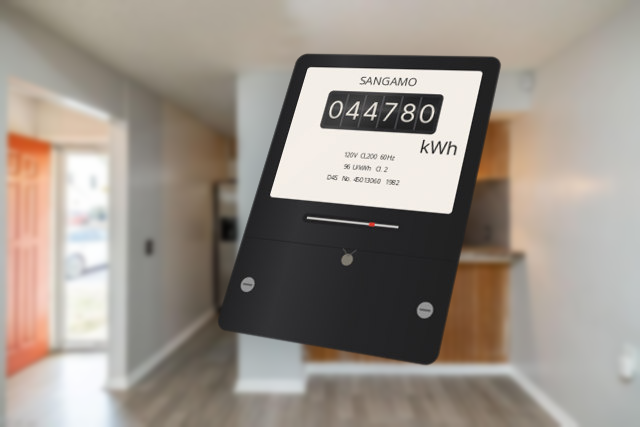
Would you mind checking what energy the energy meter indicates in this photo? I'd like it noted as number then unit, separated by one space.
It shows 44780 kWh
